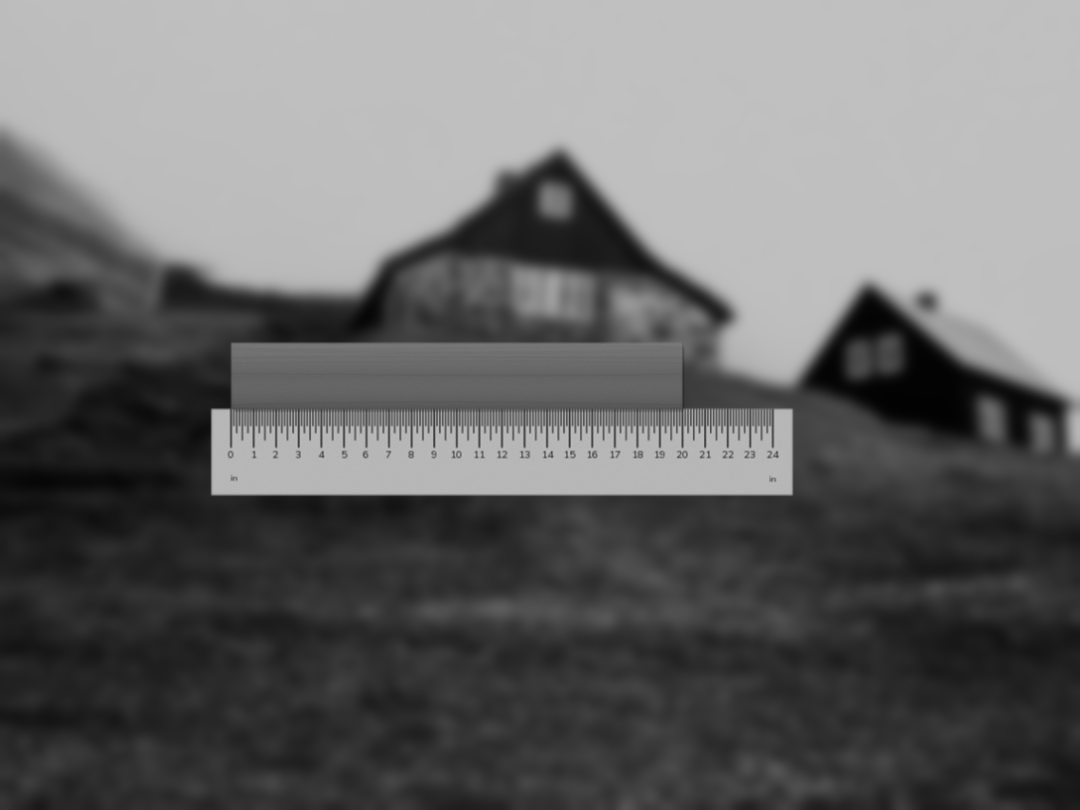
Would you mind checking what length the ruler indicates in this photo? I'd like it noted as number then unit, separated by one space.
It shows 20 in
